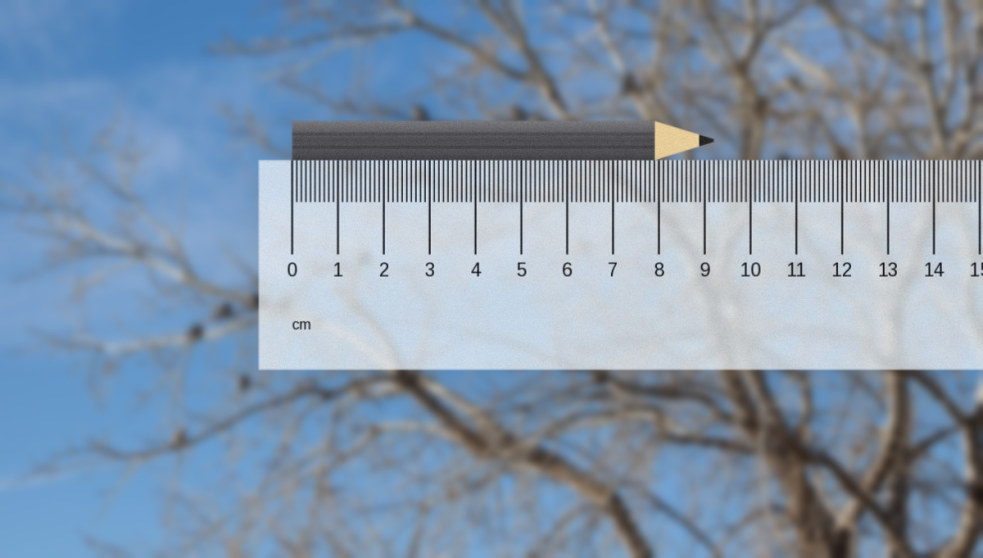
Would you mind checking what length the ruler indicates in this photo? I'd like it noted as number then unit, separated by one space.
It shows 9.2 cm
